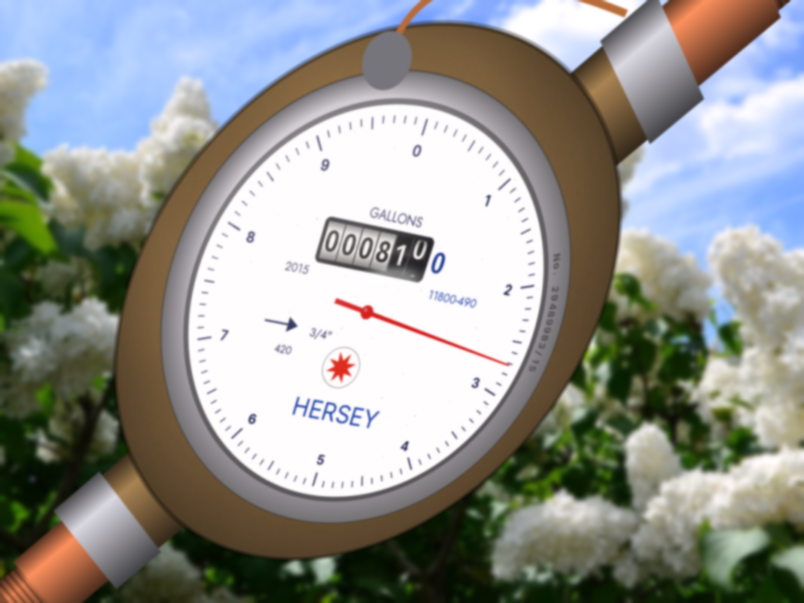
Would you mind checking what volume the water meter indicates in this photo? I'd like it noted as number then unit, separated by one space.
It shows 8102.7 gal
